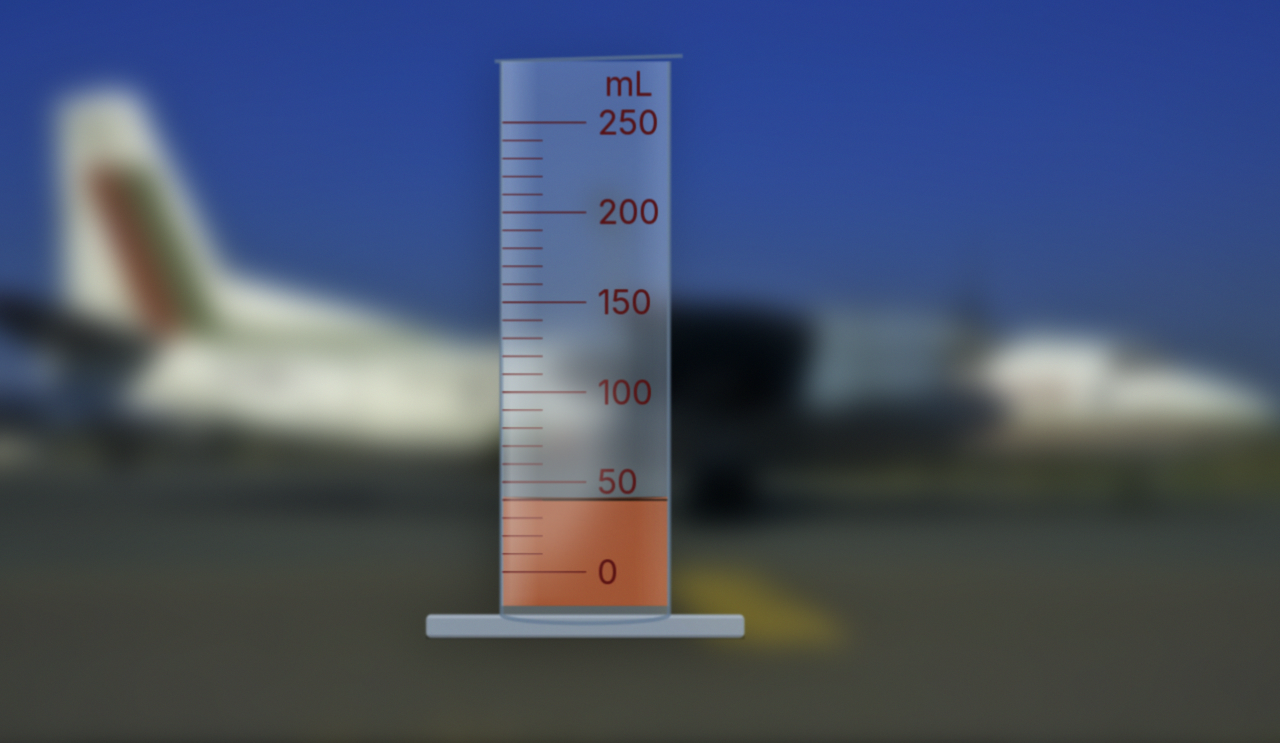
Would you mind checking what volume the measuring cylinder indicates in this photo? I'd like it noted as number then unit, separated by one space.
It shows 40 mL
